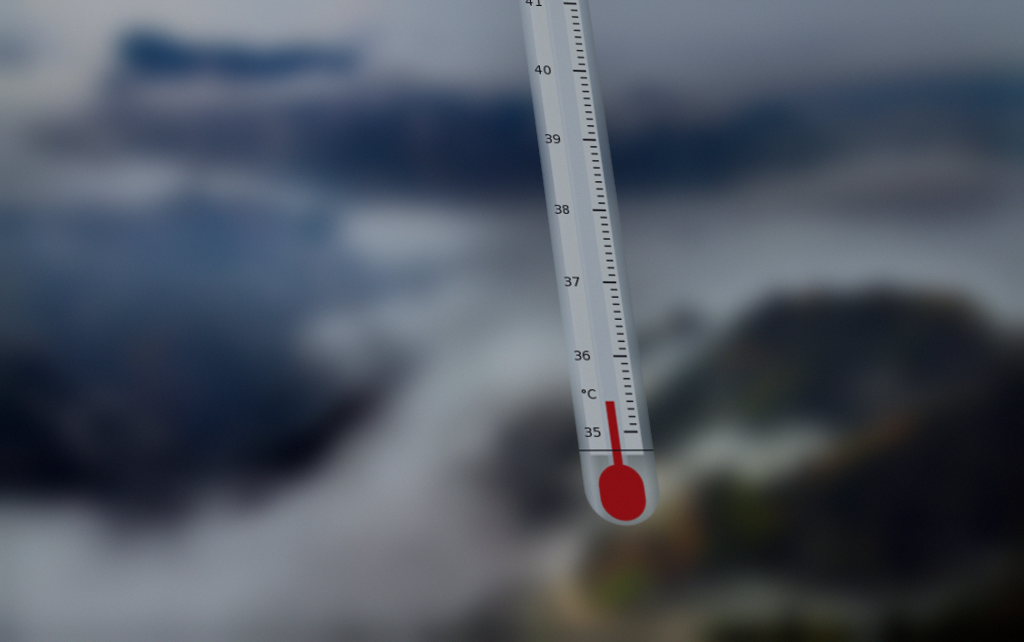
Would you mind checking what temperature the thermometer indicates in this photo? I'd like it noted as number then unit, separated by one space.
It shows 35.4 °C
